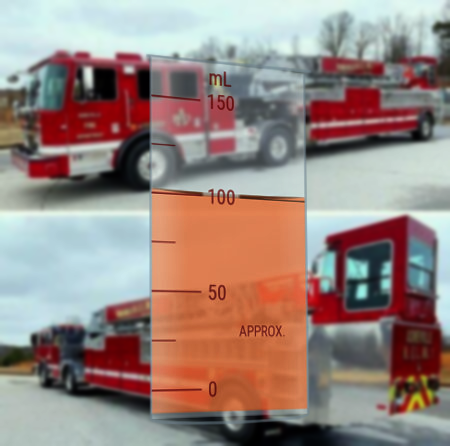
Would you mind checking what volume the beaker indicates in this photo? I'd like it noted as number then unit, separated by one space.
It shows 100 mL
